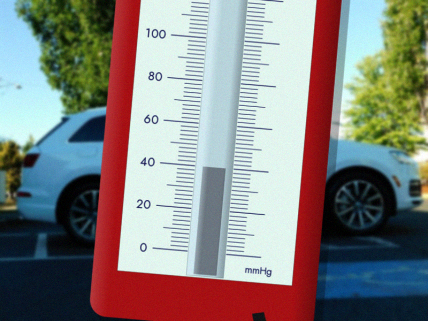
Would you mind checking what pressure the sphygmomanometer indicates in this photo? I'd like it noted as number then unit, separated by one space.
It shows 40 mmHg
